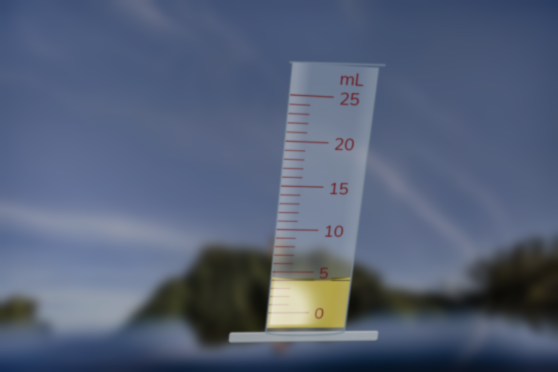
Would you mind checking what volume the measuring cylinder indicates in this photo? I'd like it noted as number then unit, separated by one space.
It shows 4 mL
